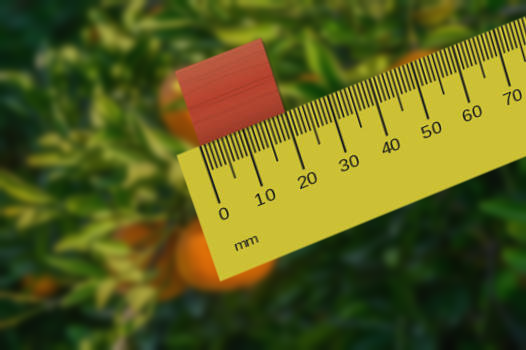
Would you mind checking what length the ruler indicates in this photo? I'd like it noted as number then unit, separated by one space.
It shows 20 mm
